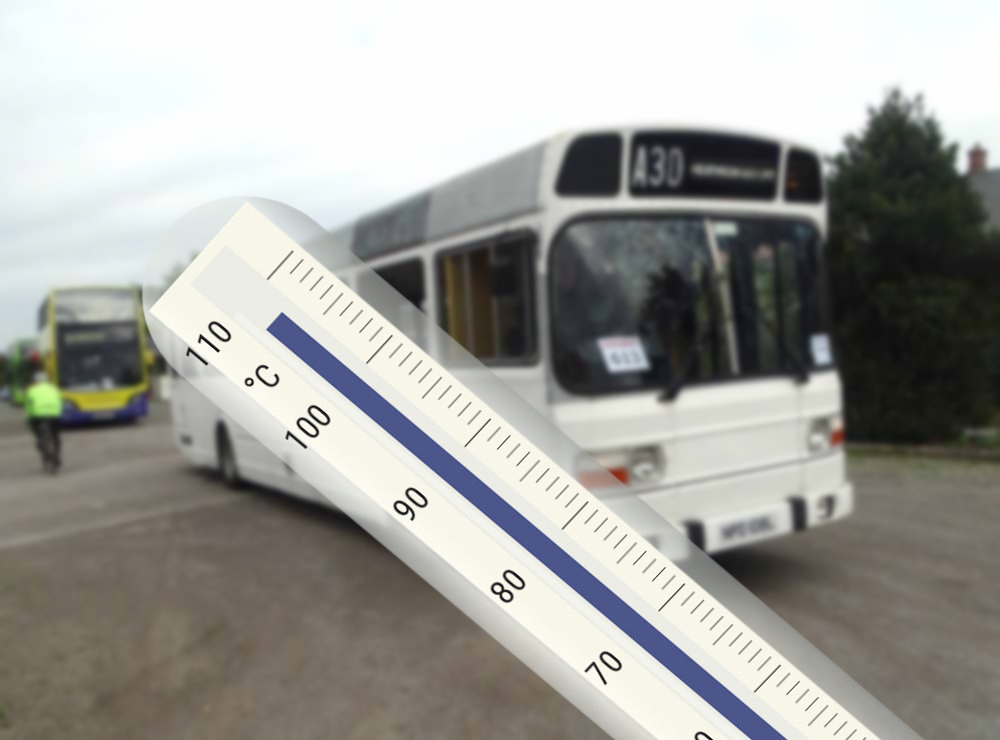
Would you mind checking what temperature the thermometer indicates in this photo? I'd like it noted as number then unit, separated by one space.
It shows 107.5 °C
